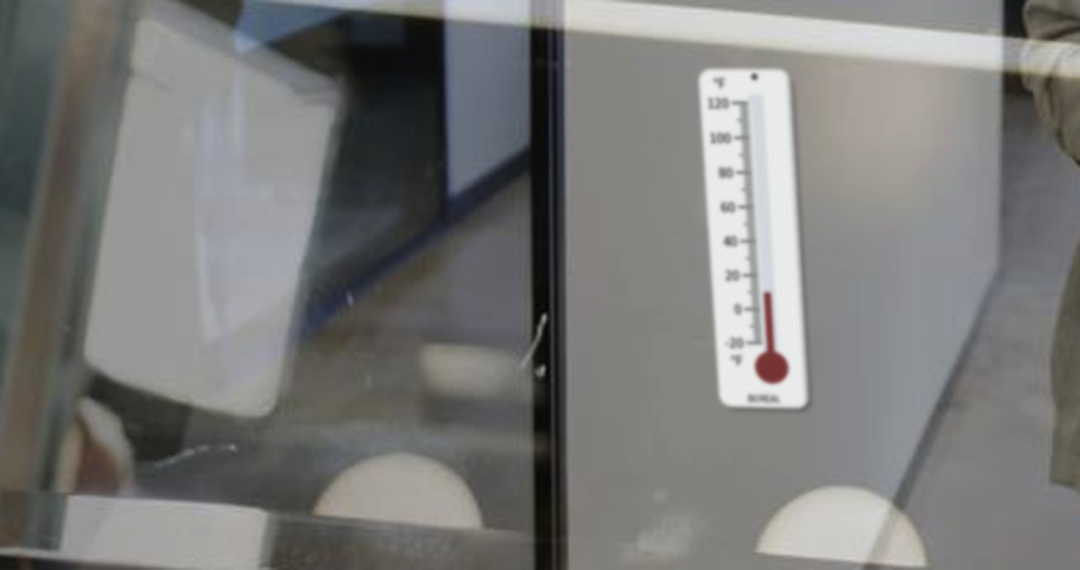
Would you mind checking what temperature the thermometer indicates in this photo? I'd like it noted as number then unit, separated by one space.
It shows 10 °F
